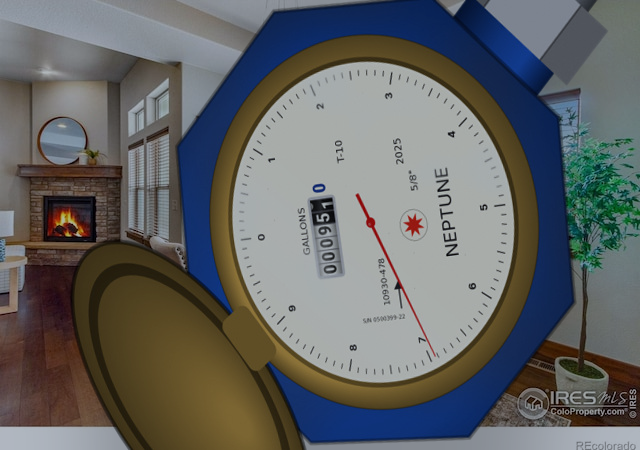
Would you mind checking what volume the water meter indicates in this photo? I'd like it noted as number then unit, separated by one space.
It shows 9506.9 gal
